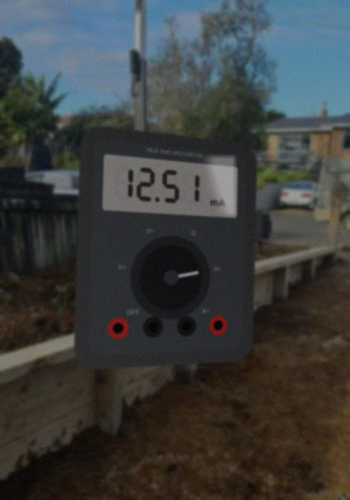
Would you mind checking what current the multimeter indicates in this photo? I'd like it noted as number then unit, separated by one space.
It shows 12.51 mA
